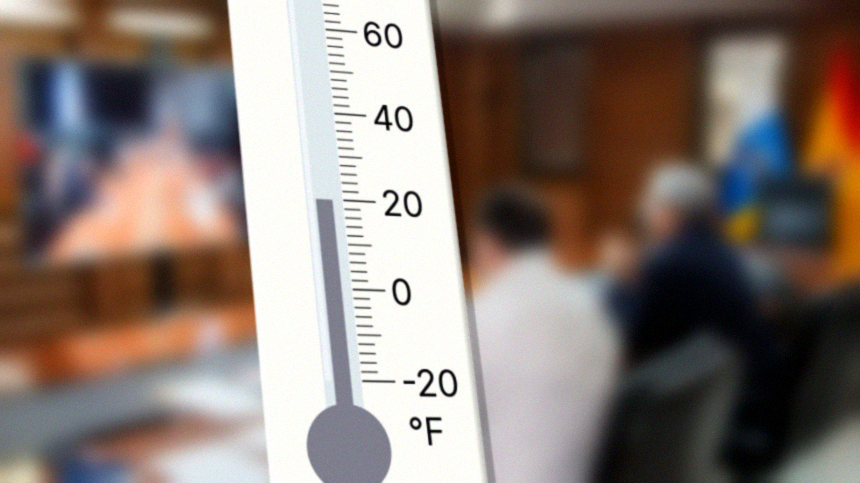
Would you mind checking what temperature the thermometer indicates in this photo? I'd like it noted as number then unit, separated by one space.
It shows 20 °F
